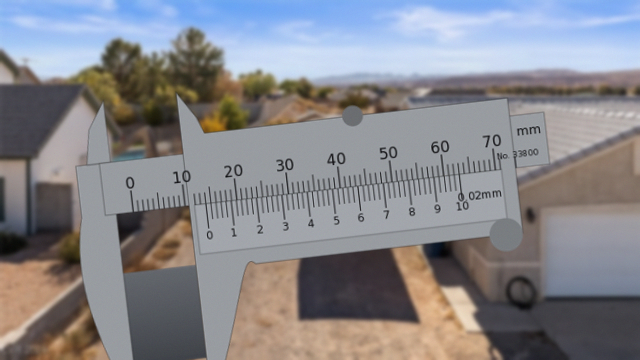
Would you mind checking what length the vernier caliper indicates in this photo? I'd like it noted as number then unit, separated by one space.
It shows 14.0 mm
